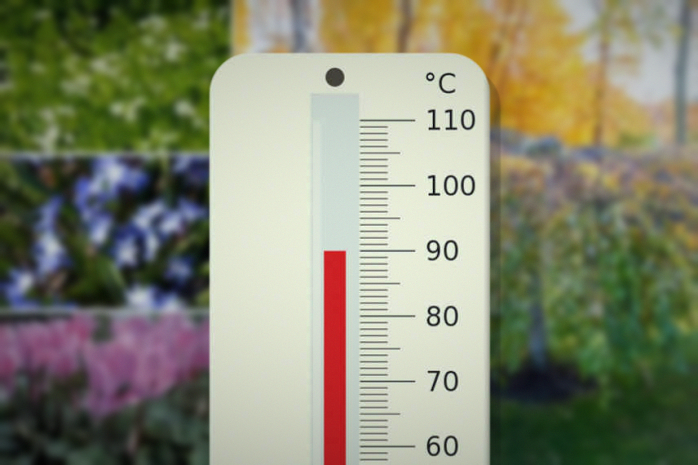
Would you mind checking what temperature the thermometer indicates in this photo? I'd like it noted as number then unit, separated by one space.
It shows 90 °C
